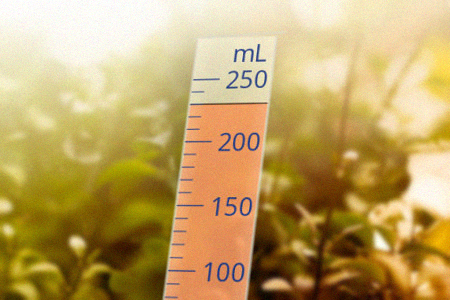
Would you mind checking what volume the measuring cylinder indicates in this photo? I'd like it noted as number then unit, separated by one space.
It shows 230 mL
